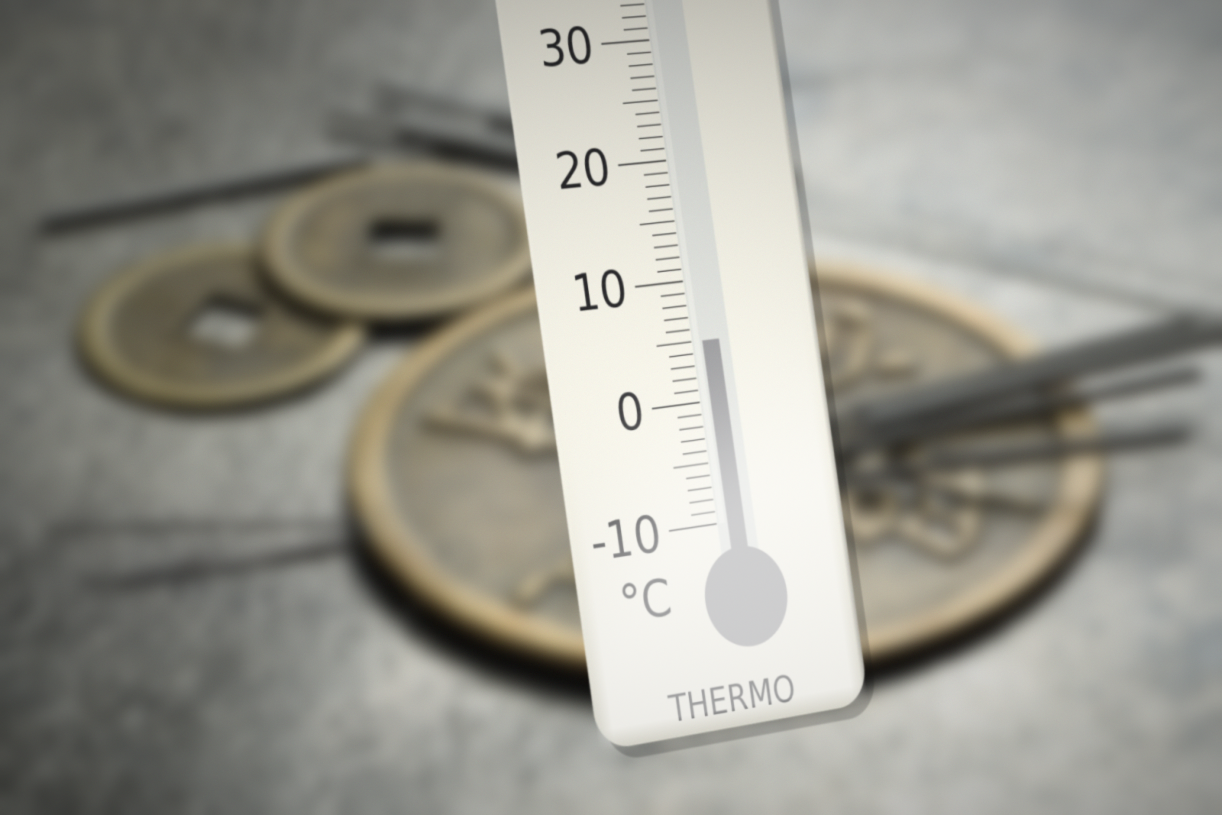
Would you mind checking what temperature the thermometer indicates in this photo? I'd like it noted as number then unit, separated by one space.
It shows 5 °C
